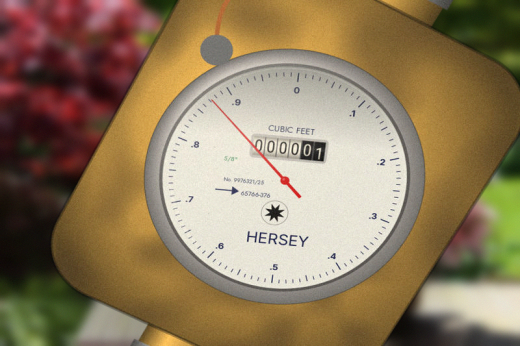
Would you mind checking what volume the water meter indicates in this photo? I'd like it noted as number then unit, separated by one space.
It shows 0.87 ft³
